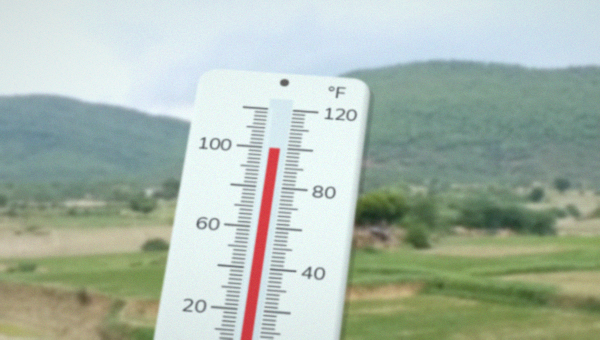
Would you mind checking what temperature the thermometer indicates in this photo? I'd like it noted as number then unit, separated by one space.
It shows 100 °F
